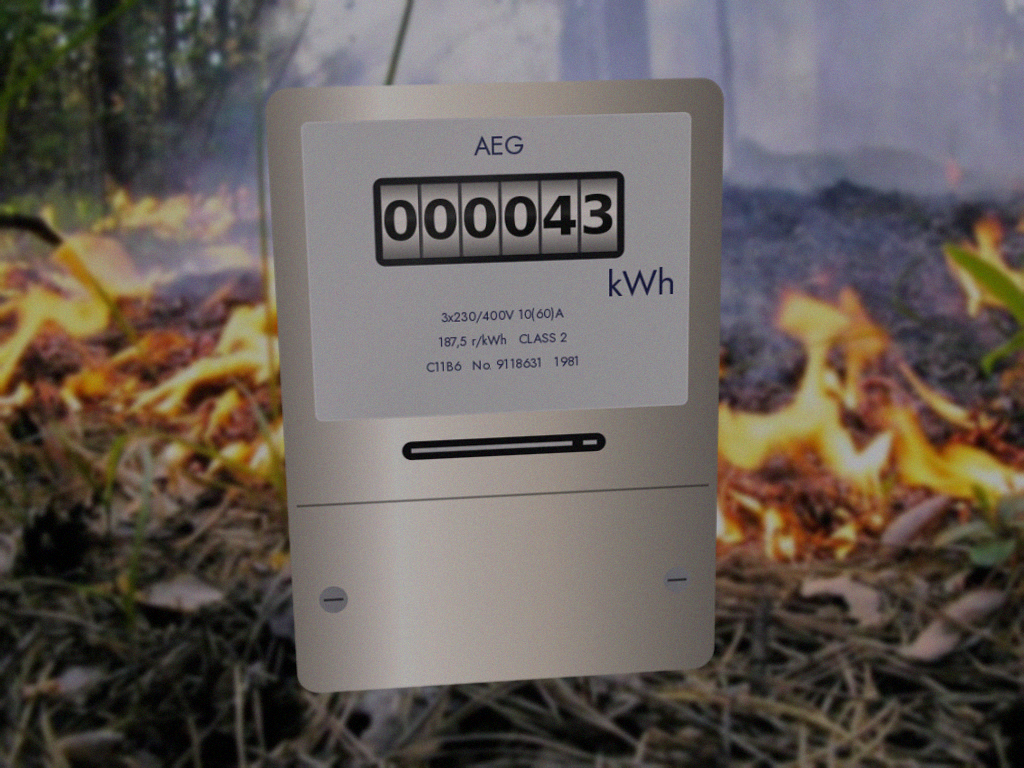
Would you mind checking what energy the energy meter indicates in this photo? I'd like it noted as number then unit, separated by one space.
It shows 43 kWh
